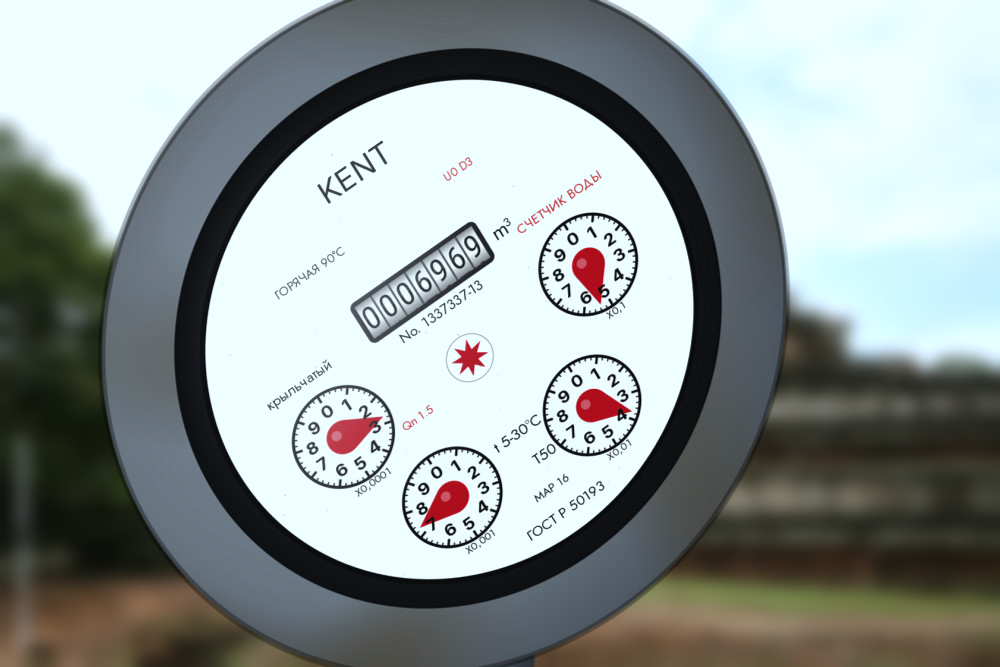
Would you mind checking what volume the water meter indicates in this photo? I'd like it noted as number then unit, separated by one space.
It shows 6969.5372 m³
